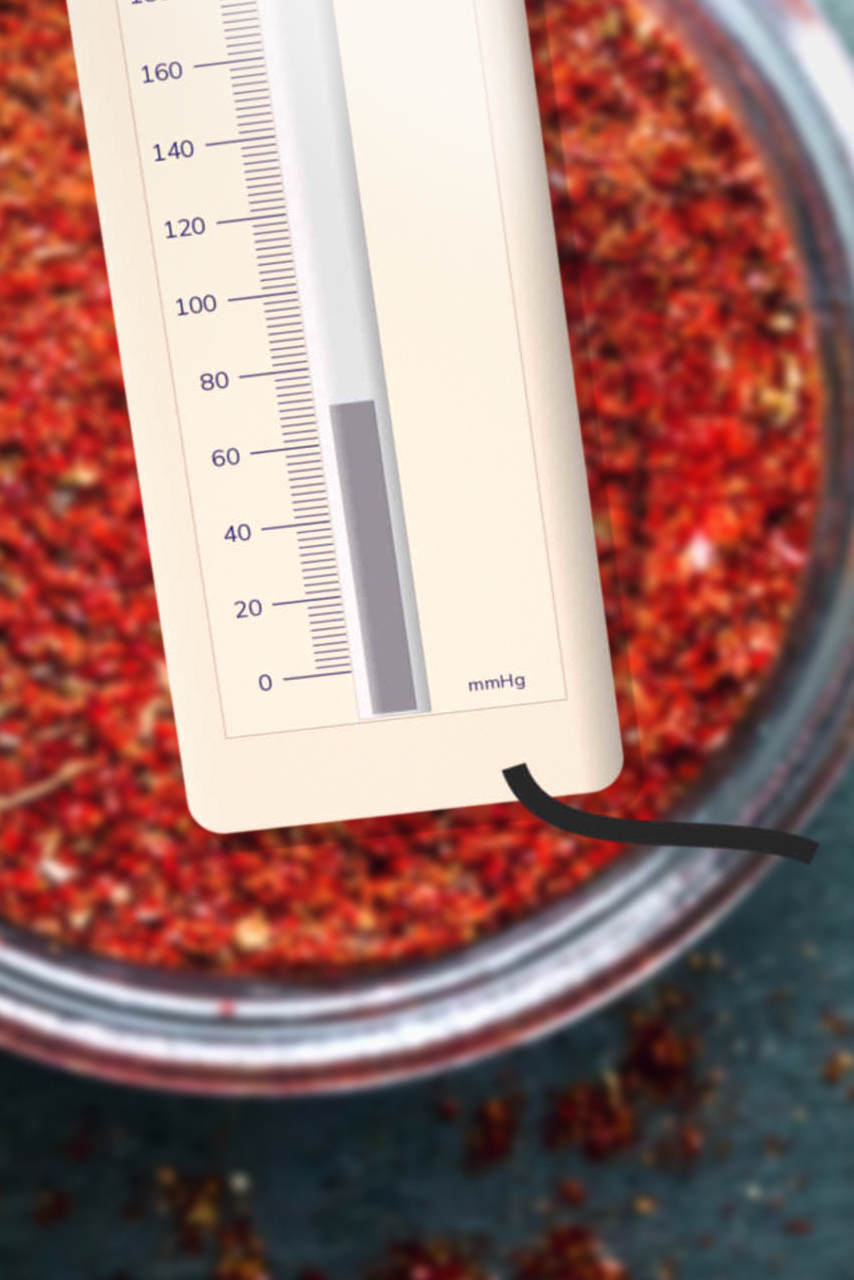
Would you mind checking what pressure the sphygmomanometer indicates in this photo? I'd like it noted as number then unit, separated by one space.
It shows 70 mmHg
